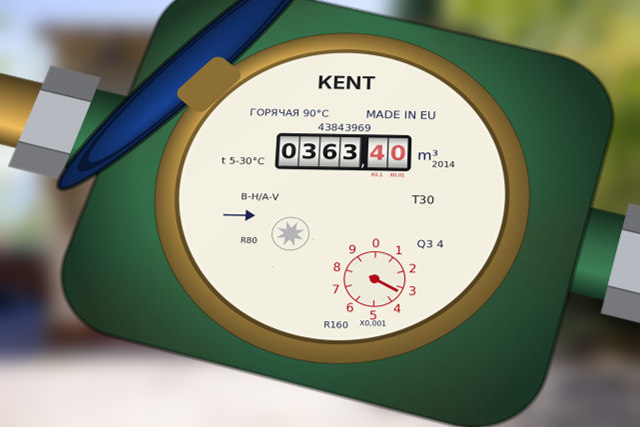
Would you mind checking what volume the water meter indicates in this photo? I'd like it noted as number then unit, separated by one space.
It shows 363.403 m³
